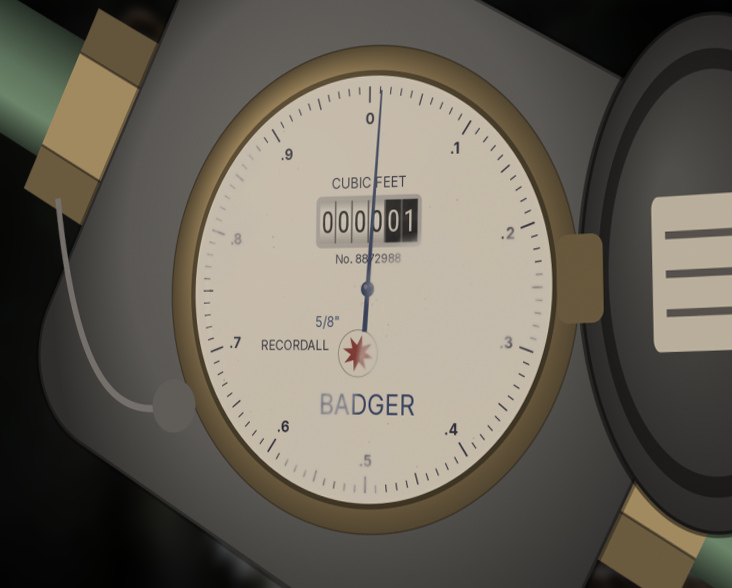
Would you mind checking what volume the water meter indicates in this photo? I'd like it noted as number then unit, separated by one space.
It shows 1.01 ft³
